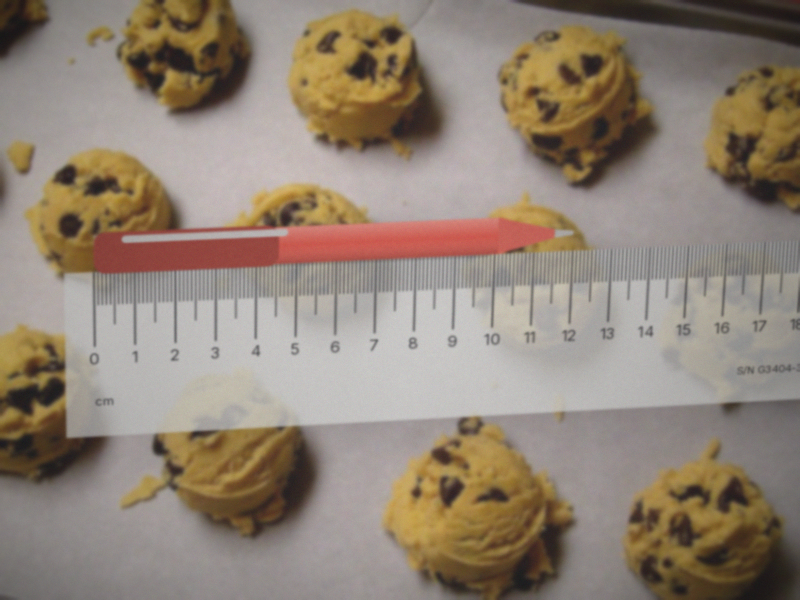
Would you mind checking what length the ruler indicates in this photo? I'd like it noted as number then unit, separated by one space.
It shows 12 cm
